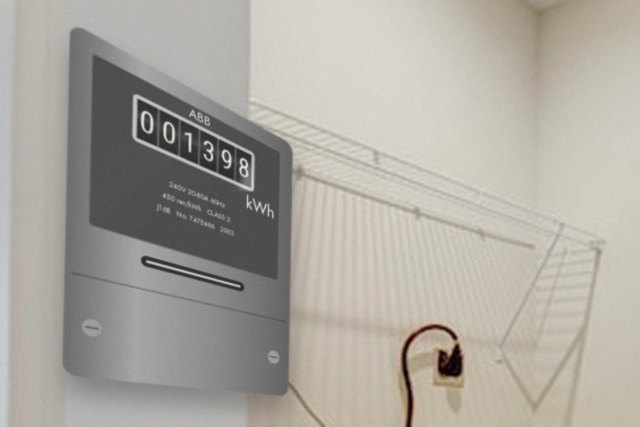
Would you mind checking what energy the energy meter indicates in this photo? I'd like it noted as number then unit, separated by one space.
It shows 1398 kWh
